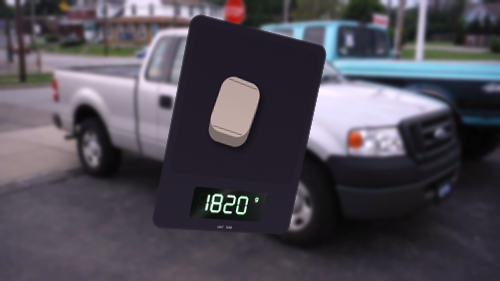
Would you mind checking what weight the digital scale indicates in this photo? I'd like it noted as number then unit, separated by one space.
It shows 1820 g
